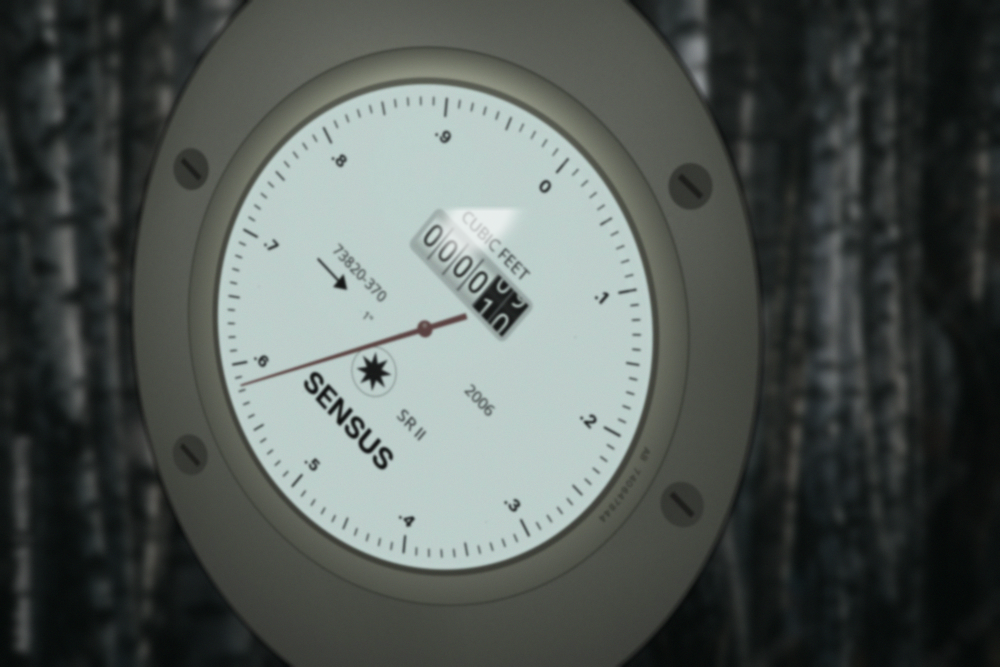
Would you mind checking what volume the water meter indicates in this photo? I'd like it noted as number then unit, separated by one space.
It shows 9.58 ft³
